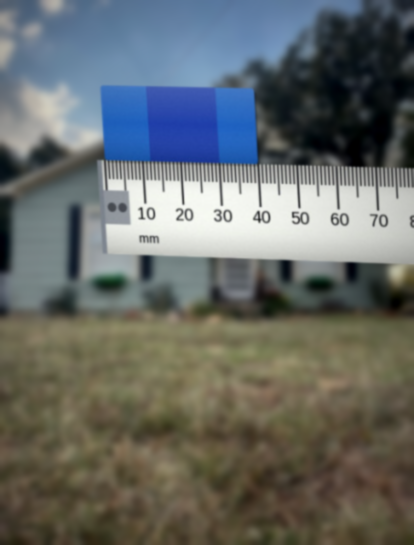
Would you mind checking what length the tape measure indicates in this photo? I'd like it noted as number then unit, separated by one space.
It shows 40 mm
